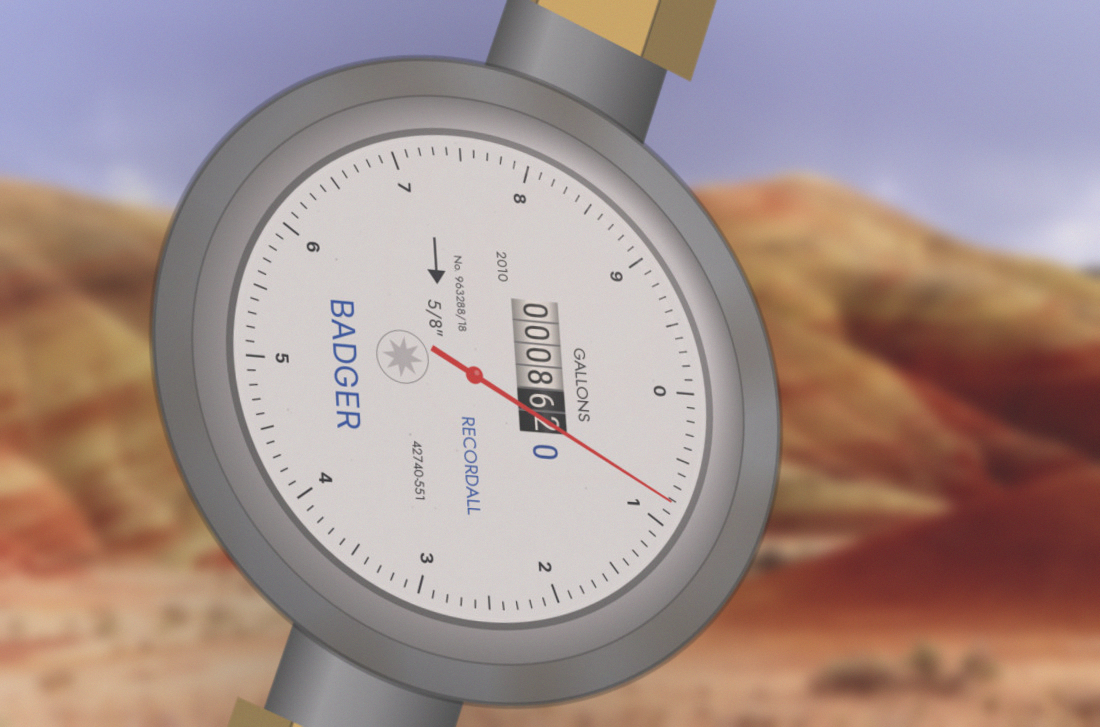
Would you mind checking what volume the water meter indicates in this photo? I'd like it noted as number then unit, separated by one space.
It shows 8620.8 gal
